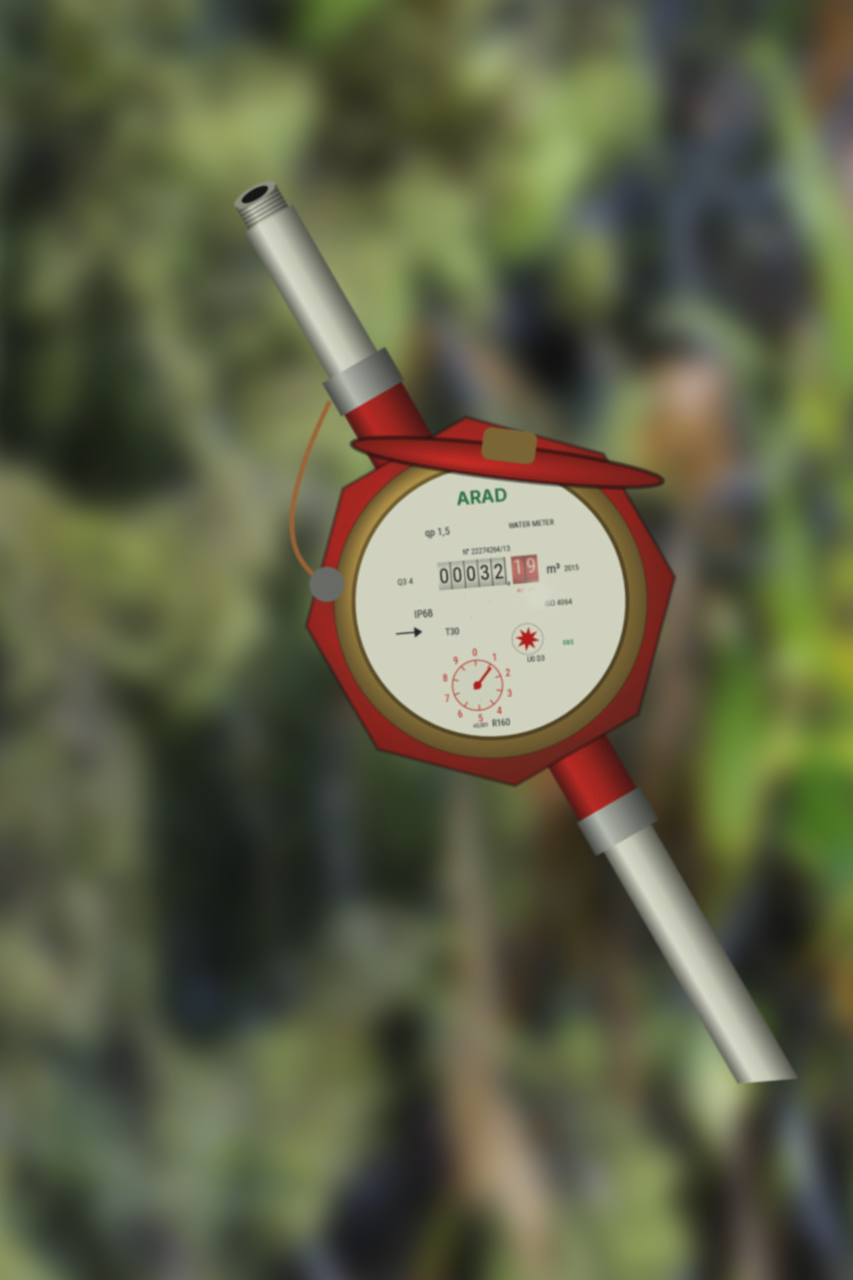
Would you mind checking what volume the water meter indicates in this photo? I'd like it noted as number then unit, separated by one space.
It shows 32.191 m³
